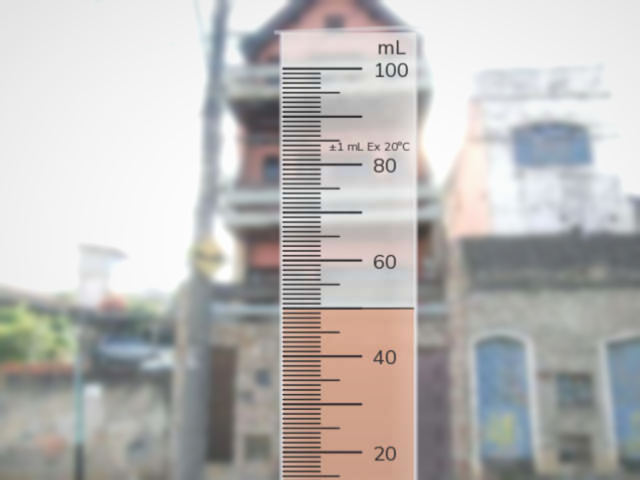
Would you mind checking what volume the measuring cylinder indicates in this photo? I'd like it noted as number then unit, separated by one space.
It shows 50 mL
